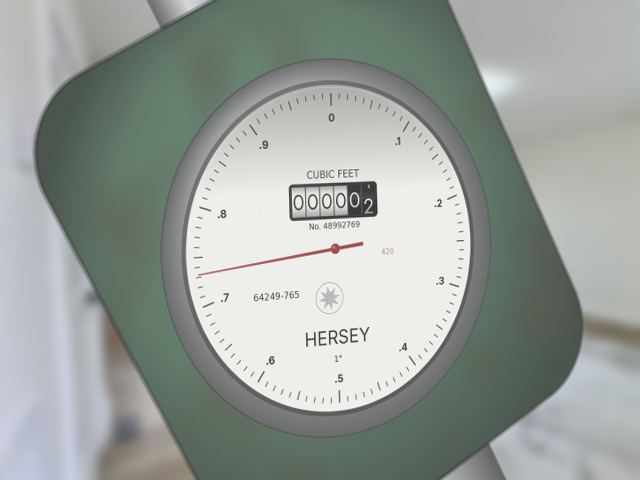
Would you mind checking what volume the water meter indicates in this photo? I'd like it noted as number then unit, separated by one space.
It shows 1.73 ft³
